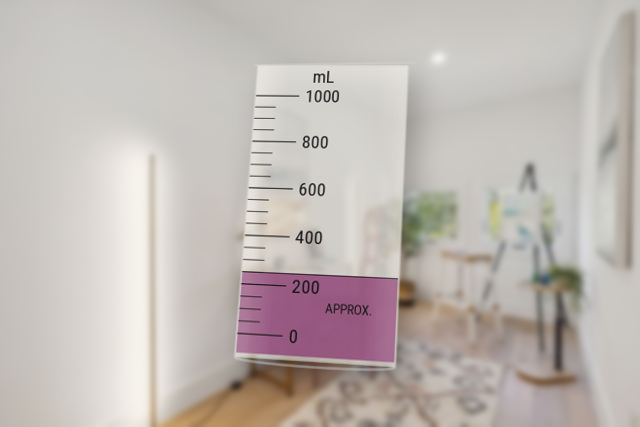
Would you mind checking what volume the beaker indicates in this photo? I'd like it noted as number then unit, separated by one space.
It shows 250 mL
